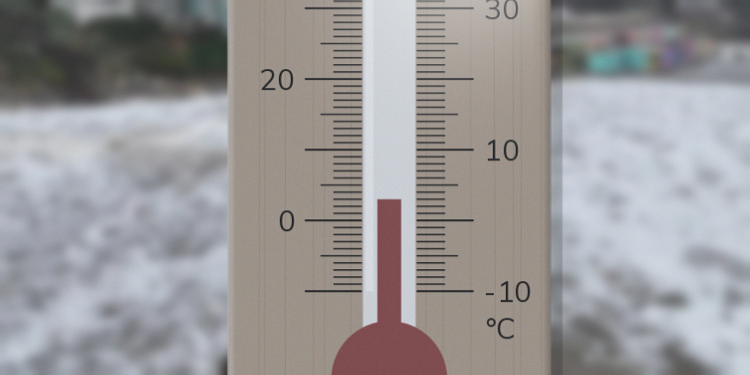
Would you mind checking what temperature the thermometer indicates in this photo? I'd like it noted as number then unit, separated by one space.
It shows 3 °C
